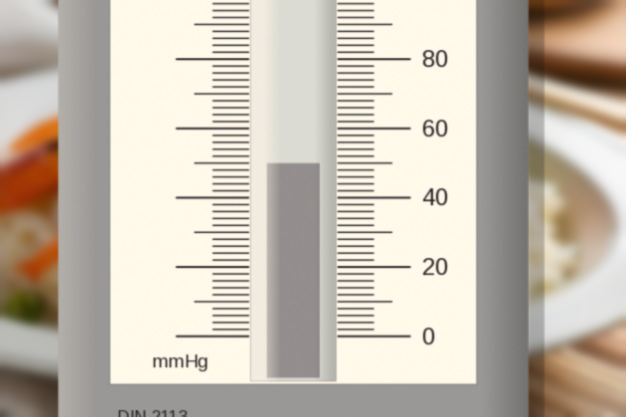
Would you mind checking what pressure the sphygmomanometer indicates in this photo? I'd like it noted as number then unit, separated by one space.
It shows 50 mmHg
